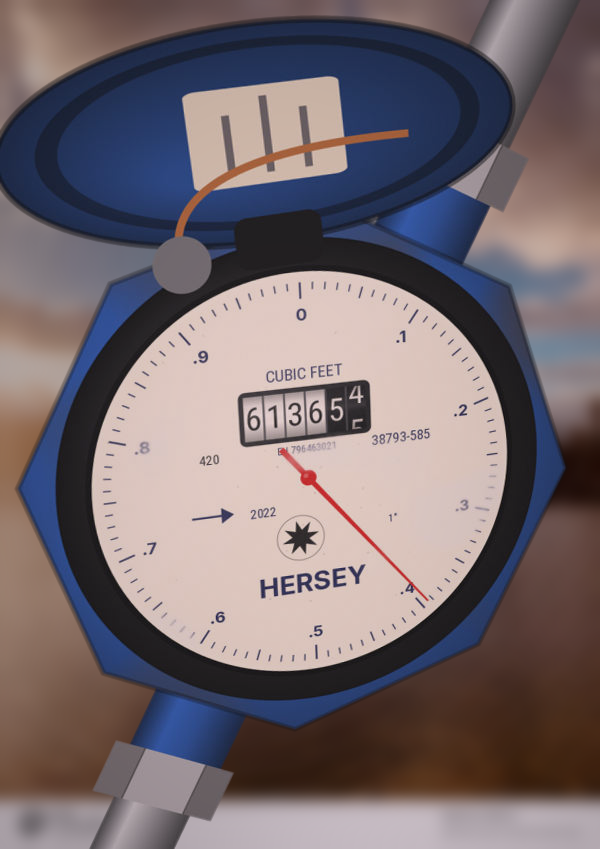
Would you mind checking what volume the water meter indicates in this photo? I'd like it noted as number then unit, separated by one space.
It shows 613654.39 ft³
